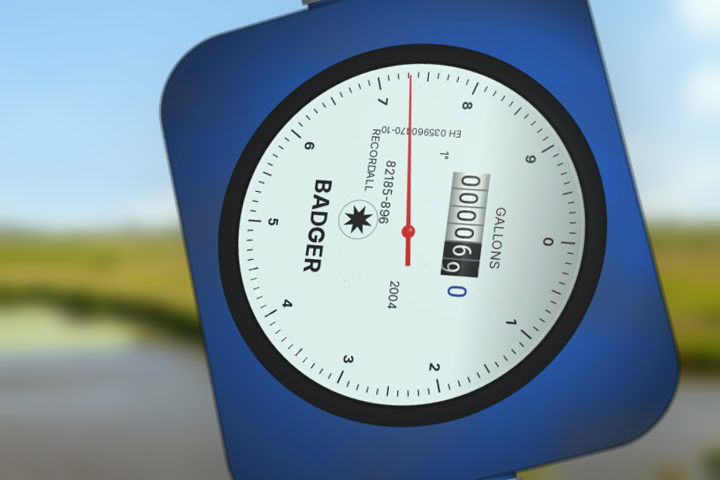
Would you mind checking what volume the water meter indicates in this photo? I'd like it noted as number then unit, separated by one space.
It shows 687.3 gal
